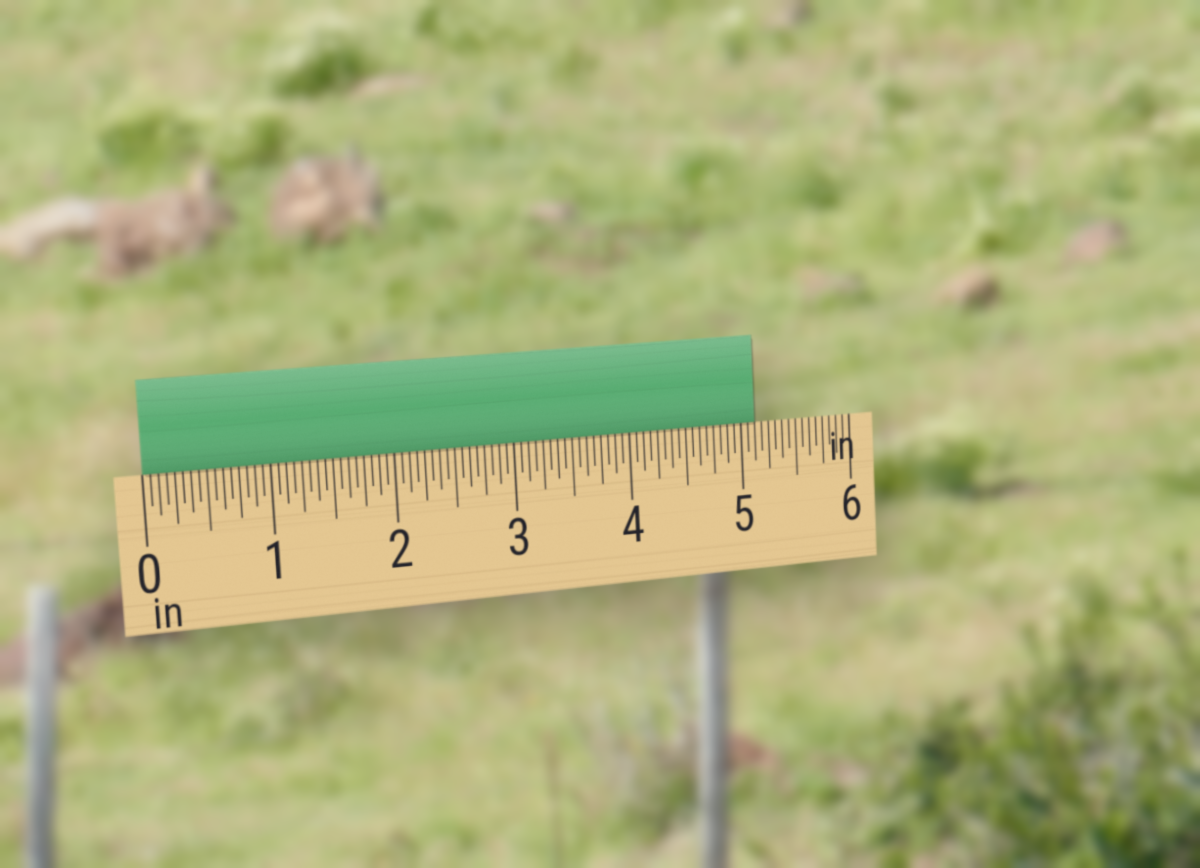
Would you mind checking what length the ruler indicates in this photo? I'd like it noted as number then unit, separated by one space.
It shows 5.125 in
